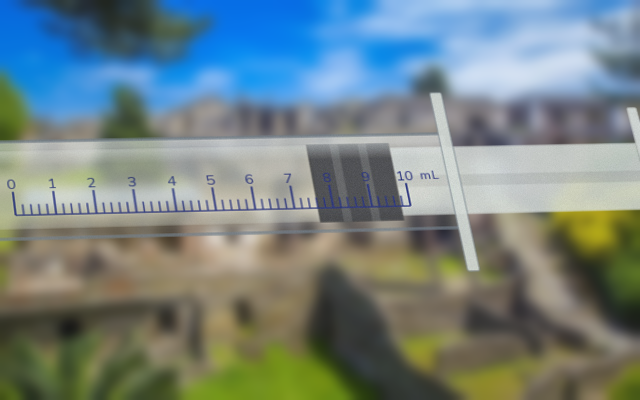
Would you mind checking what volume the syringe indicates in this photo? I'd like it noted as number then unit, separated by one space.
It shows 7.6 mL
